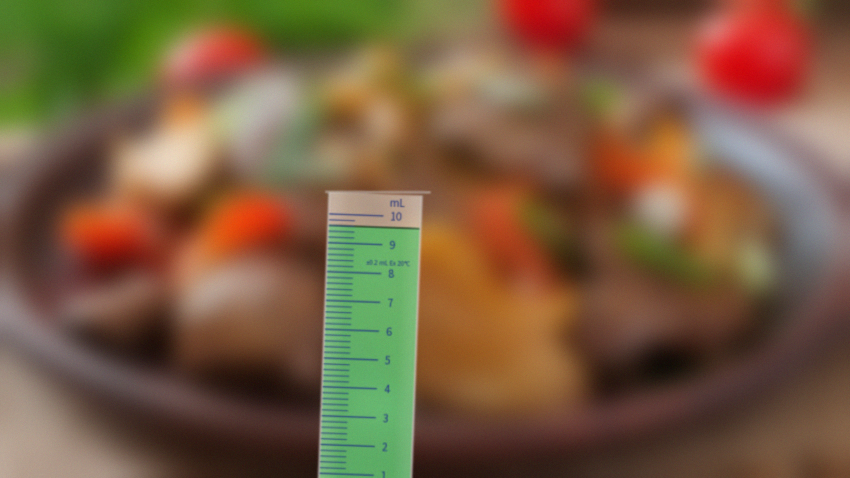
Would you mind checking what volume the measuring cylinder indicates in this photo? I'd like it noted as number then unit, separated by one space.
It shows 9.6 mL
